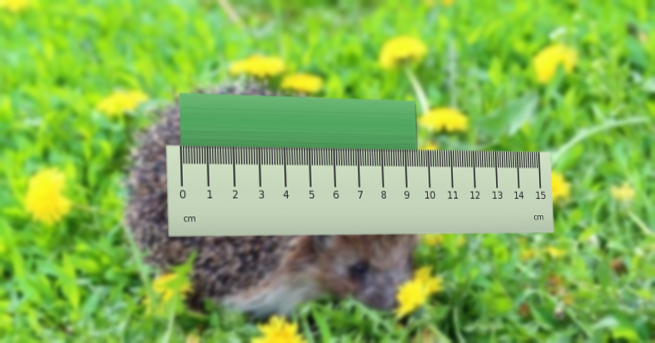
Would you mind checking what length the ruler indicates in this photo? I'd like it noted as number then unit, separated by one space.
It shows 9.5 cm
